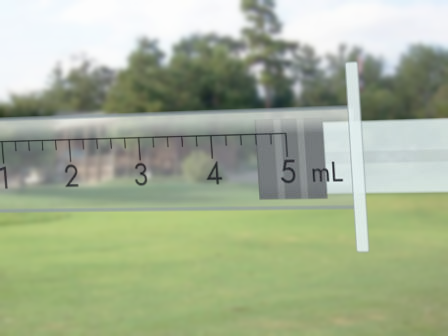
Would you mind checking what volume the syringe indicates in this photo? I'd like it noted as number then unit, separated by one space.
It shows 4.6 mL
